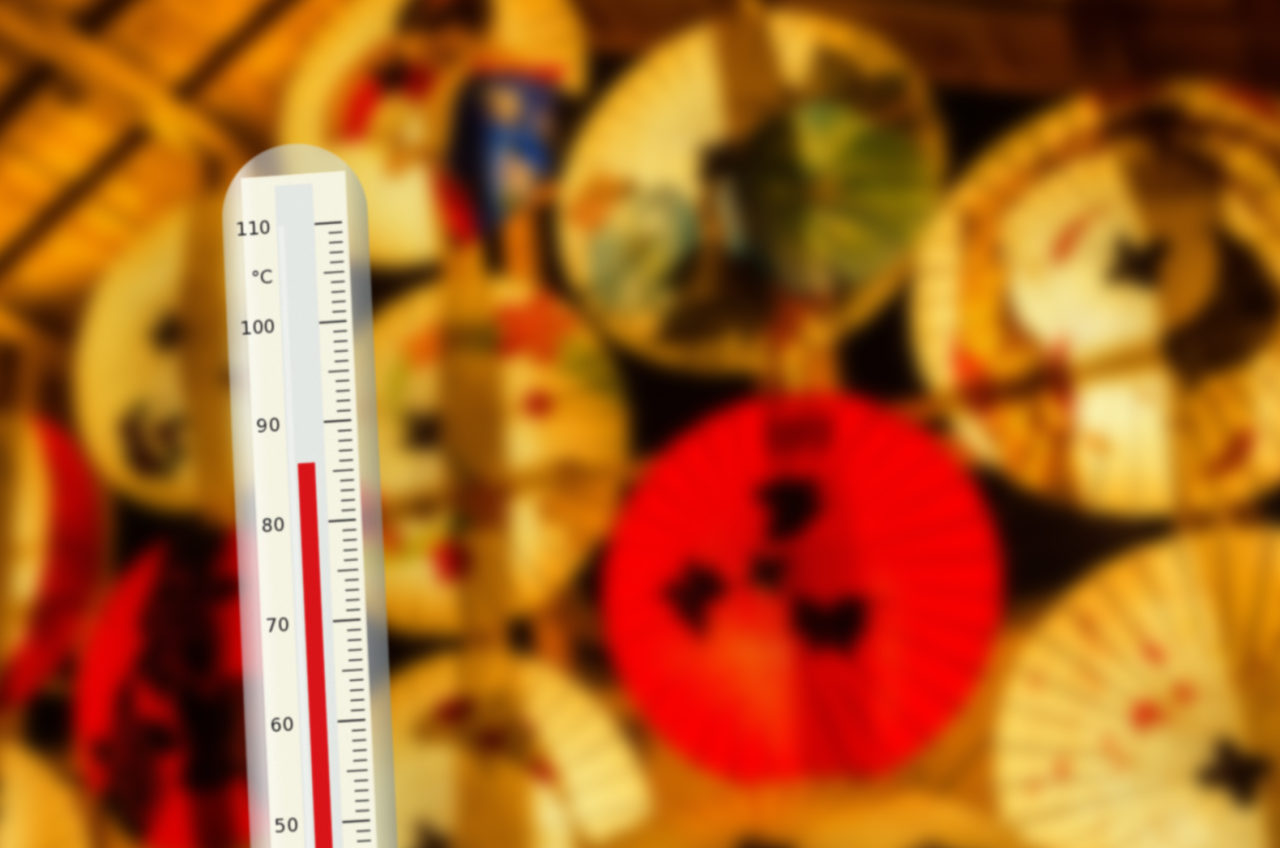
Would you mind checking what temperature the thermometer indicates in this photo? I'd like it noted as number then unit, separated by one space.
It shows 86 °C
